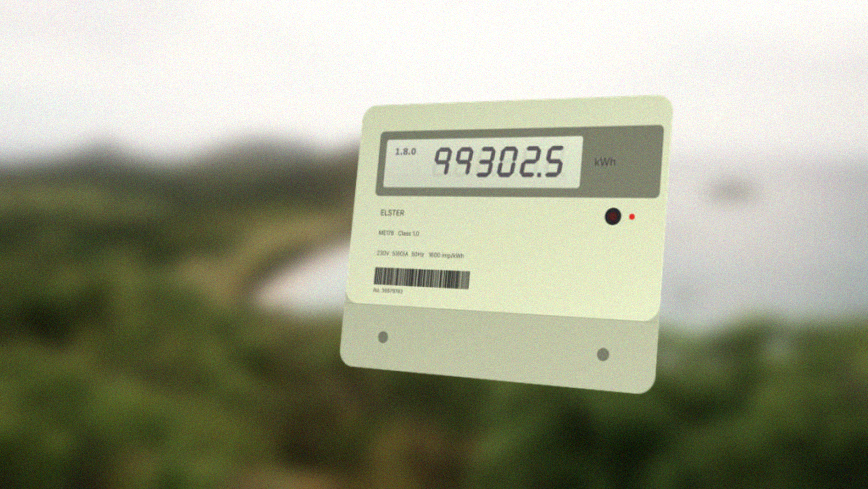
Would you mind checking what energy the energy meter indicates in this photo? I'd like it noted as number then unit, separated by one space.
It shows 99302.5 kWh
